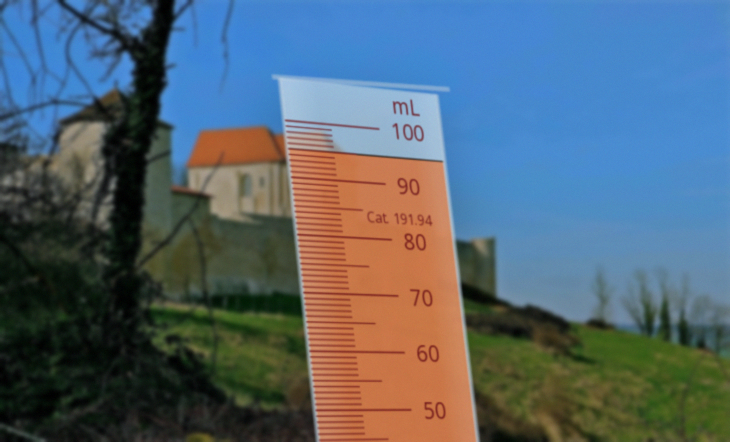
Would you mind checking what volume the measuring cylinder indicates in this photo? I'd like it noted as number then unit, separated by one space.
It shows 95 mL
